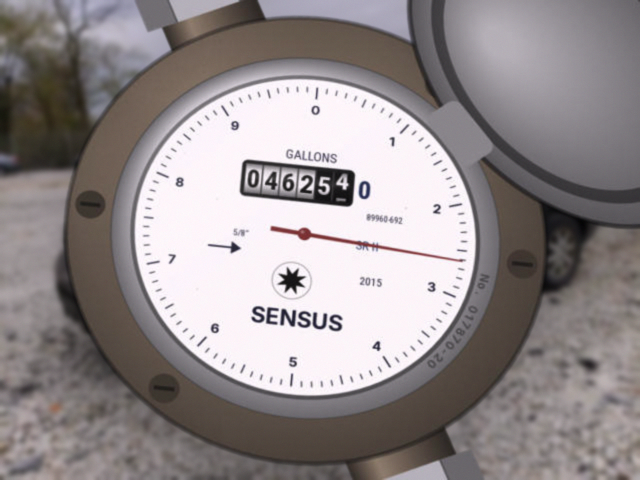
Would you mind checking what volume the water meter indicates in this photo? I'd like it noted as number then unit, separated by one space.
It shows 462542.6 gal
